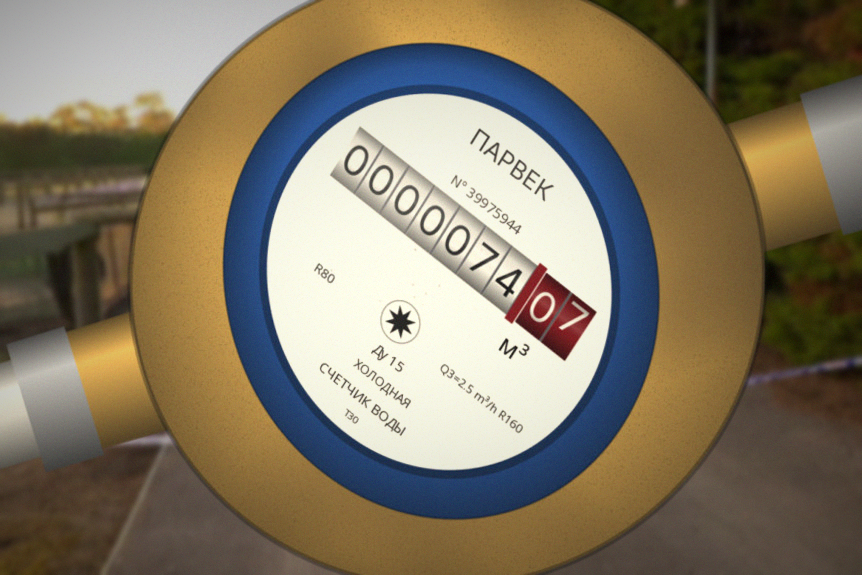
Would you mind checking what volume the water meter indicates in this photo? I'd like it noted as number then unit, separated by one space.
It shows 74.07 m³
